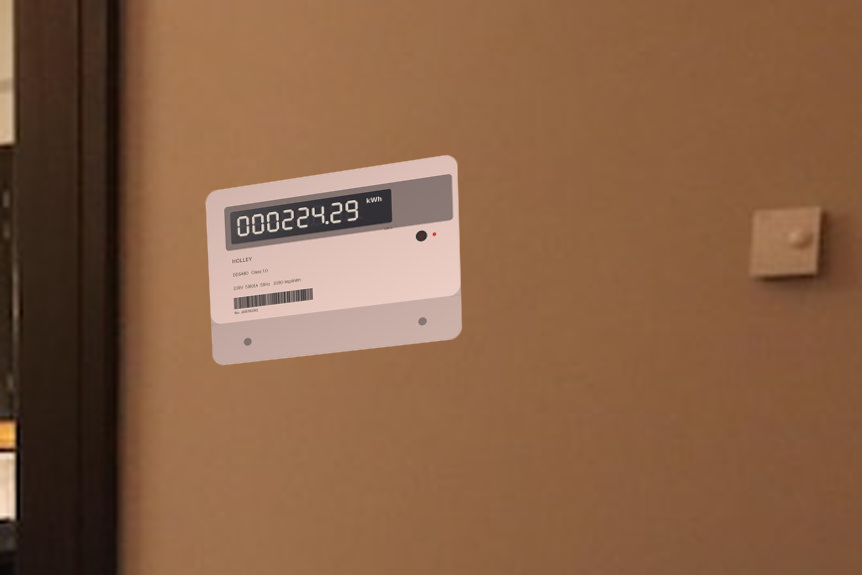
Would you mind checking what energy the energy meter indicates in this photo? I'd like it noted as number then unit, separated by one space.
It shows 224.29 kWh
